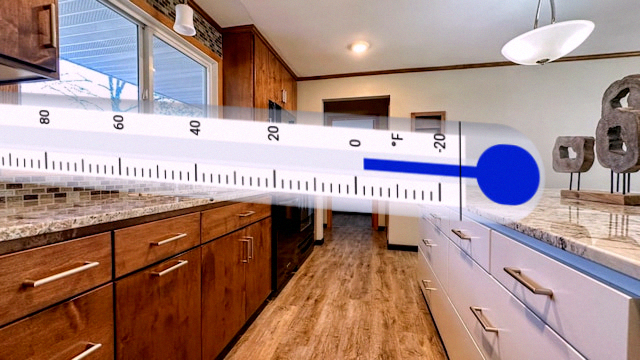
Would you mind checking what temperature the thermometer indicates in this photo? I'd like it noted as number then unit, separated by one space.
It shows -2 °F
